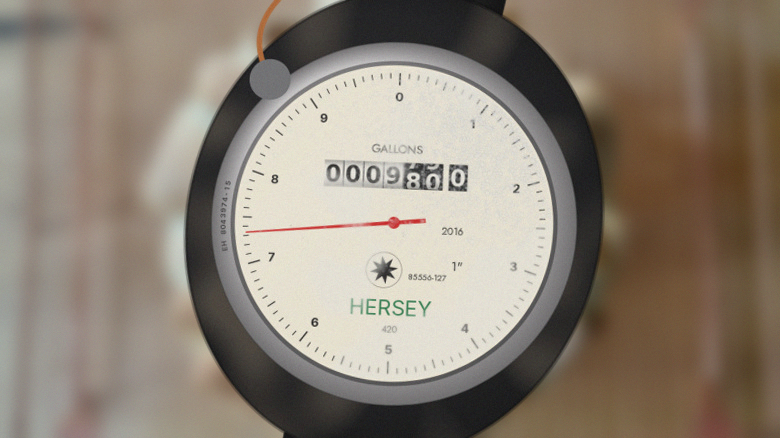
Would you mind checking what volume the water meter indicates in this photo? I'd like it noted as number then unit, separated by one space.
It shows 9797.3 gal
